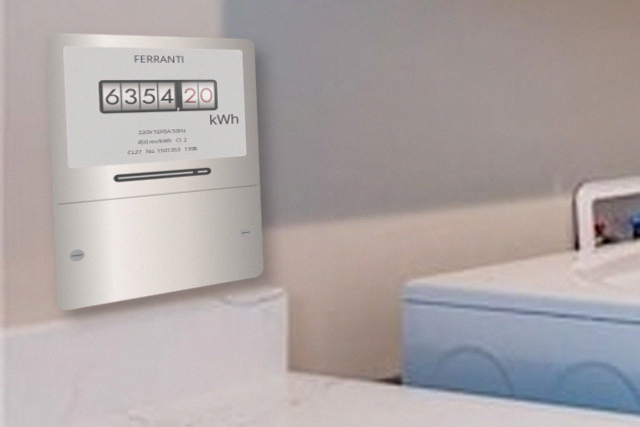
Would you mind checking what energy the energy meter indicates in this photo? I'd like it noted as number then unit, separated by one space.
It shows 6354.20 kWh
